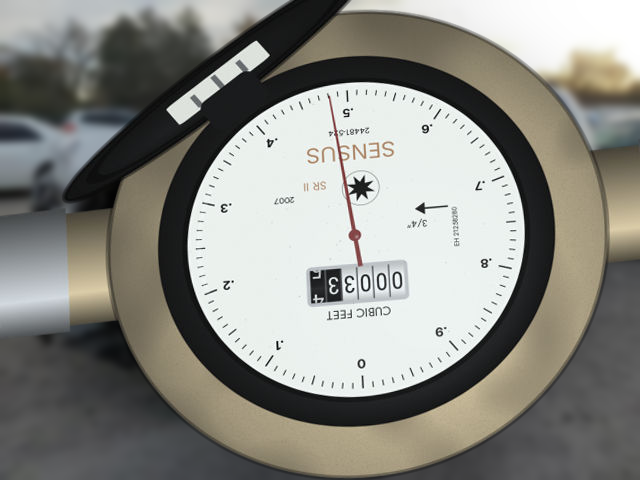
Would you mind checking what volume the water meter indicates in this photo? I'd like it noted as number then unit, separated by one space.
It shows 334.48 ft³
